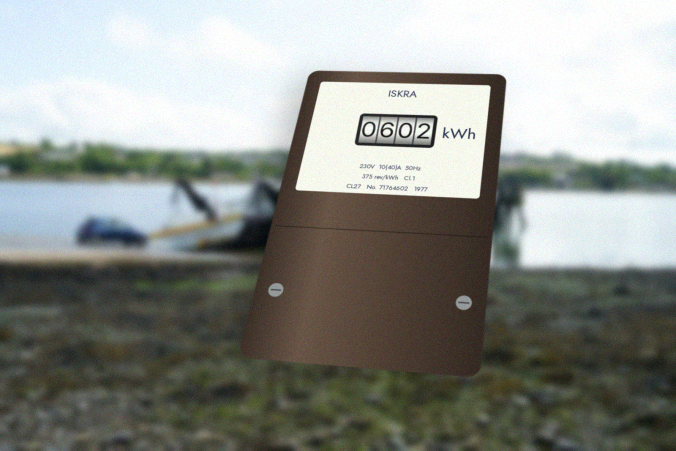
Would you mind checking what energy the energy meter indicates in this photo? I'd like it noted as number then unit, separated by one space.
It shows 602 kWh
